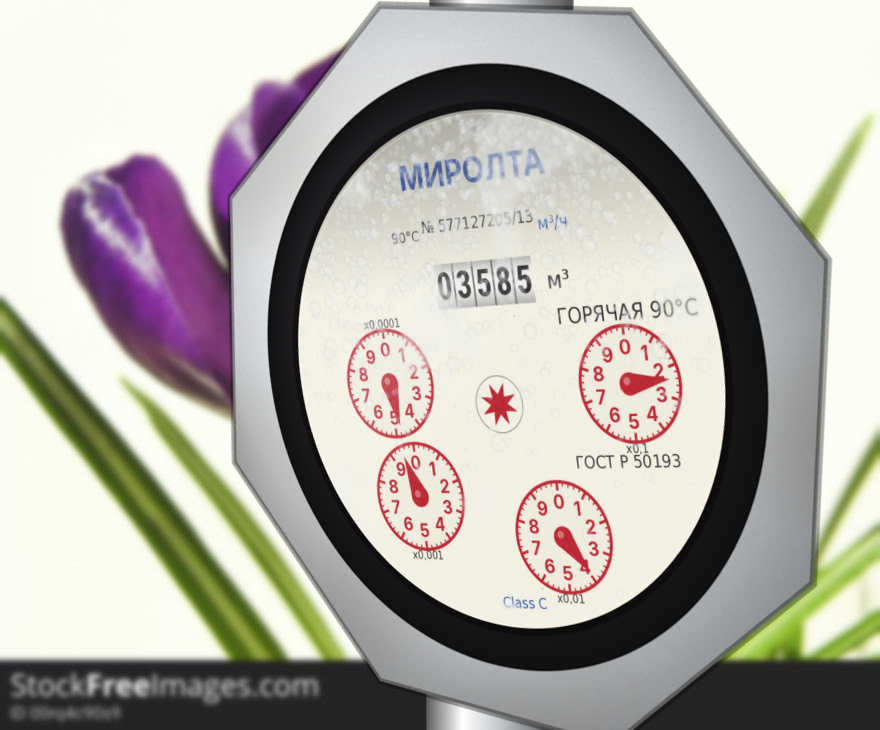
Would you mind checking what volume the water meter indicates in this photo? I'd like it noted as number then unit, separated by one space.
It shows 3585.2394 m³
